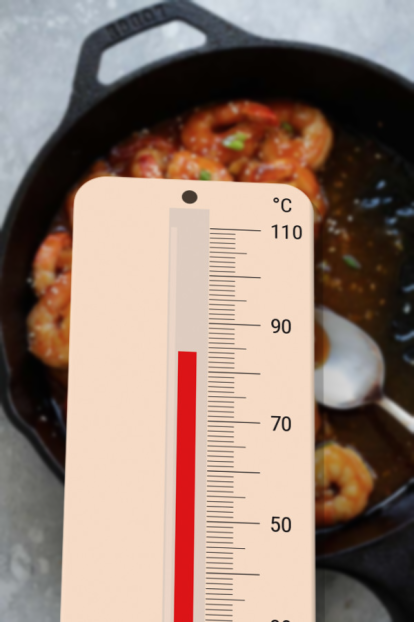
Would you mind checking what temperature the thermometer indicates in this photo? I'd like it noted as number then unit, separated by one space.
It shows 84 °C
